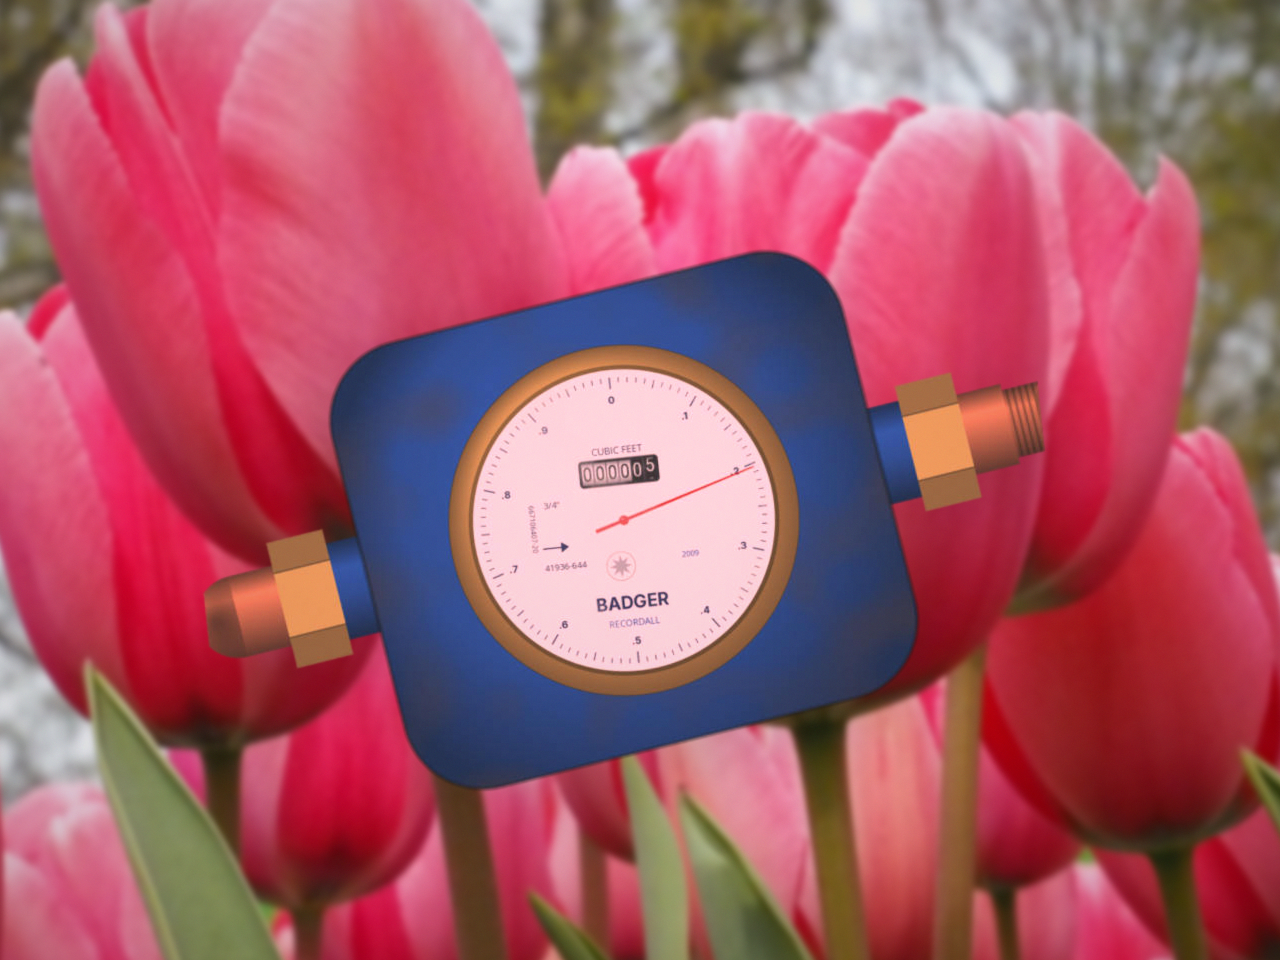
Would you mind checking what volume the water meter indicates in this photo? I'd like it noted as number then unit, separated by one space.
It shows 5.20 ft³
